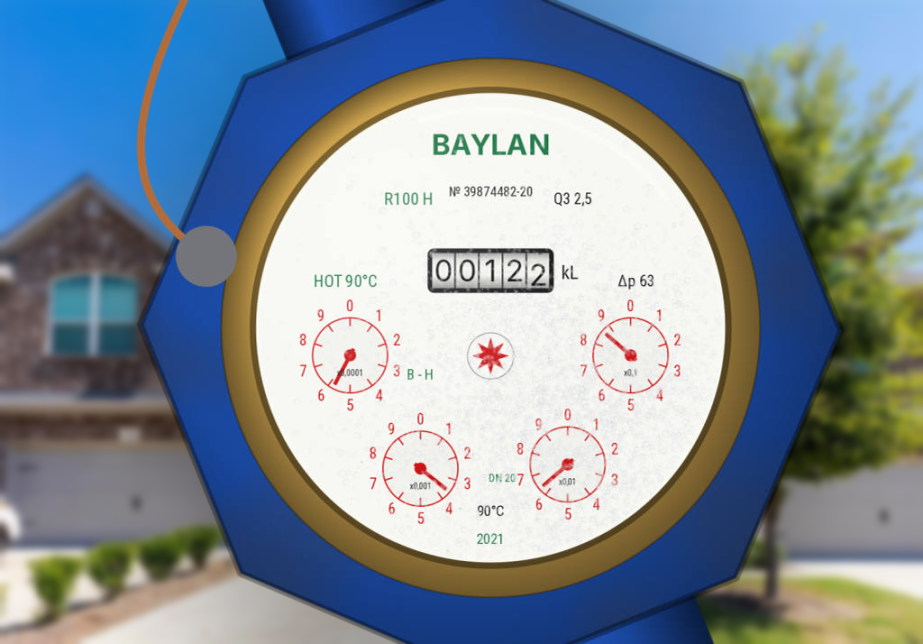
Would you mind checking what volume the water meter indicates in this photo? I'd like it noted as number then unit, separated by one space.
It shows 121.8635 kL
